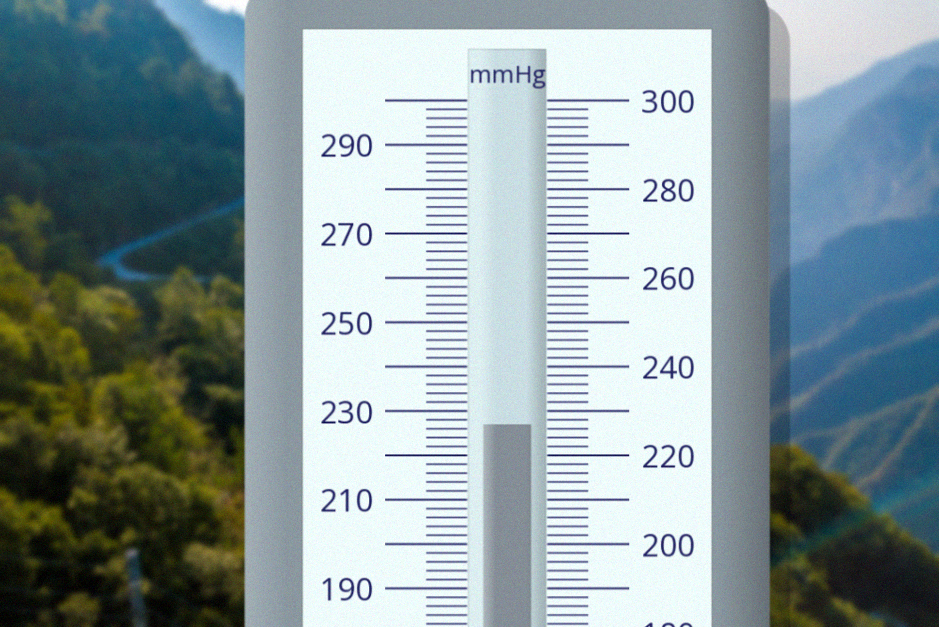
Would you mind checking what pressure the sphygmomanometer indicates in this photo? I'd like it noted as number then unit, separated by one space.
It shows 227 mmHg
